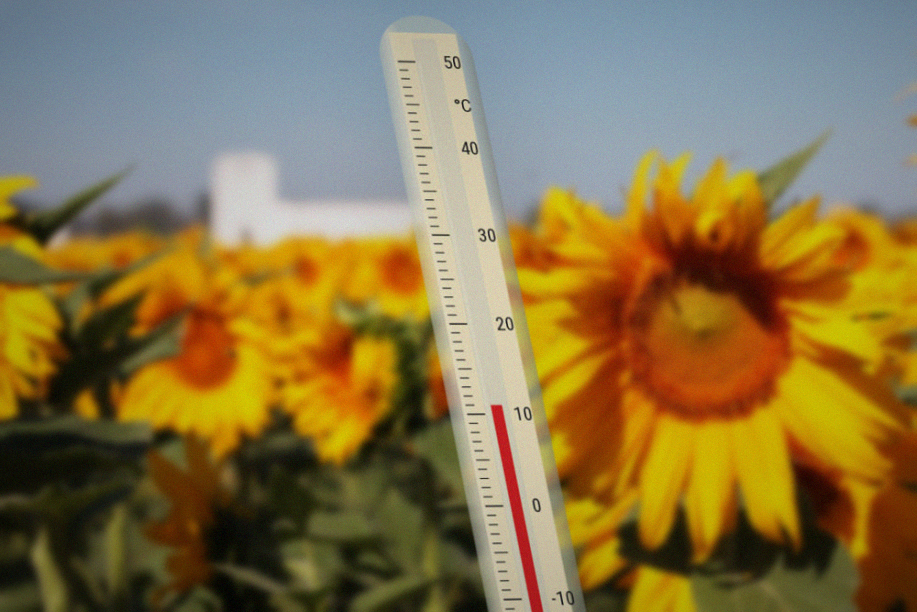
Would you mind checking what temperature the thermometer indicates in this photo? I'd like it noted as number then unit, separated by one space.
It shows 11 °C
